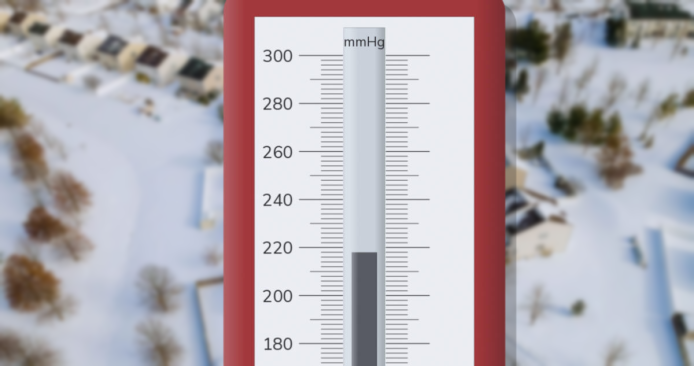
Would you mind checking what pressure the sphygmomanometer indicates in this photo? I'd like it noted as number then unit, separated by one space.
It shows 218 mmHg
